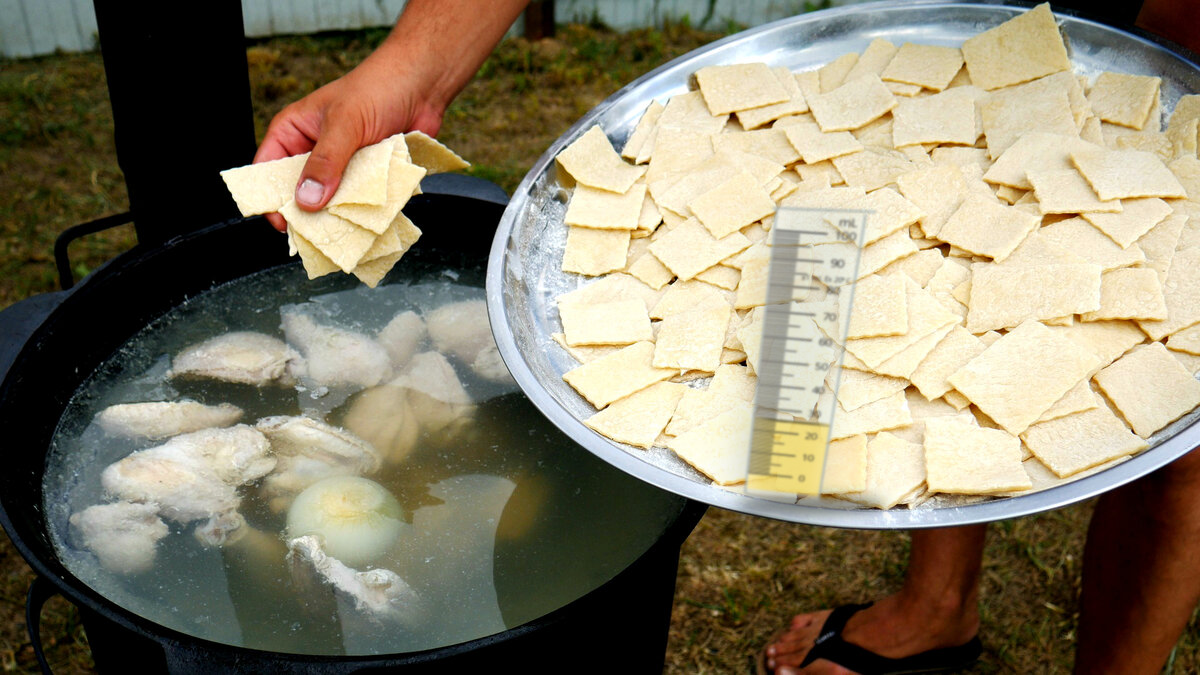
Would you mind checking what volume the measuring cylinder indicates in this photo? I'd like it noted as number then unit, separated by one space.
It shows 25 mL
